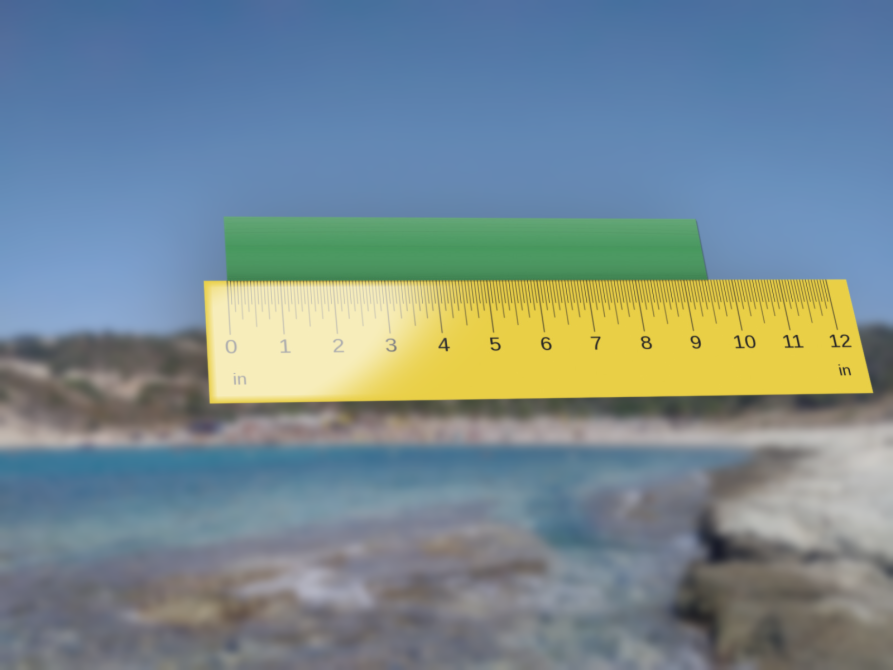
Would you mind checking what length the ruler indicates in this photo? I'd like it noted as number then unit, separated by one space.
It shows 9.5 in
